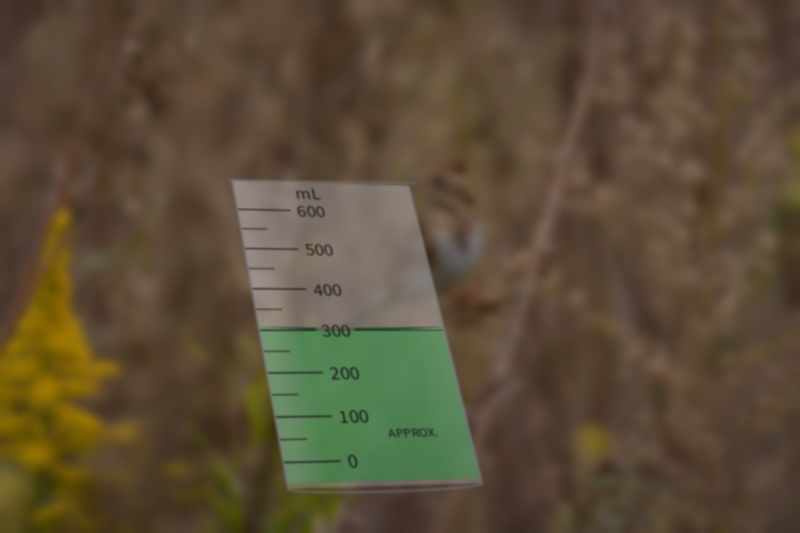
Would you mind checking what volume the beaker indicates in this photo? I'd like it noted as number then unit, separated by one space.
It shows 300 mL
